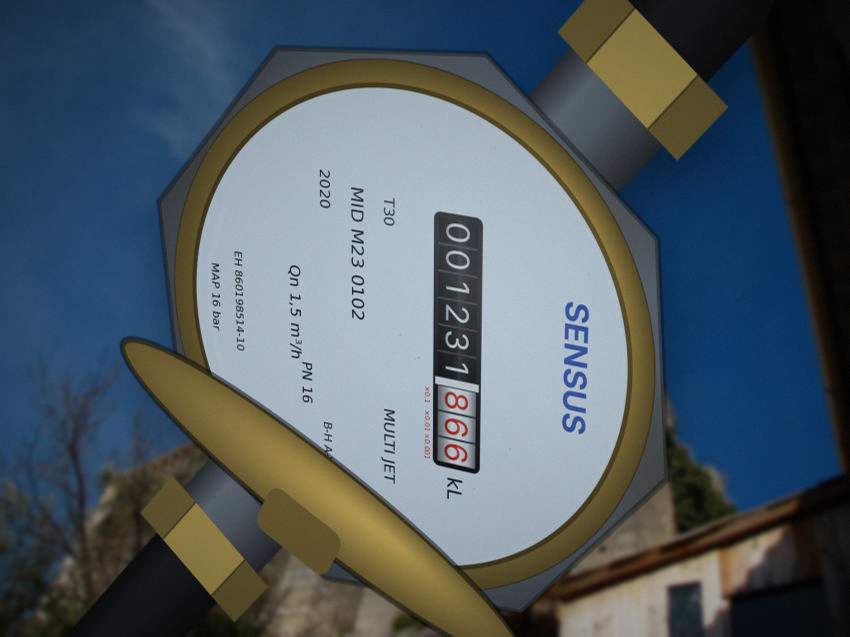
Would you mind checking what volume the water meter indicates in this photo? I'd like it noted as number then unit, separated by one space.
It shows 1231.866 kL
